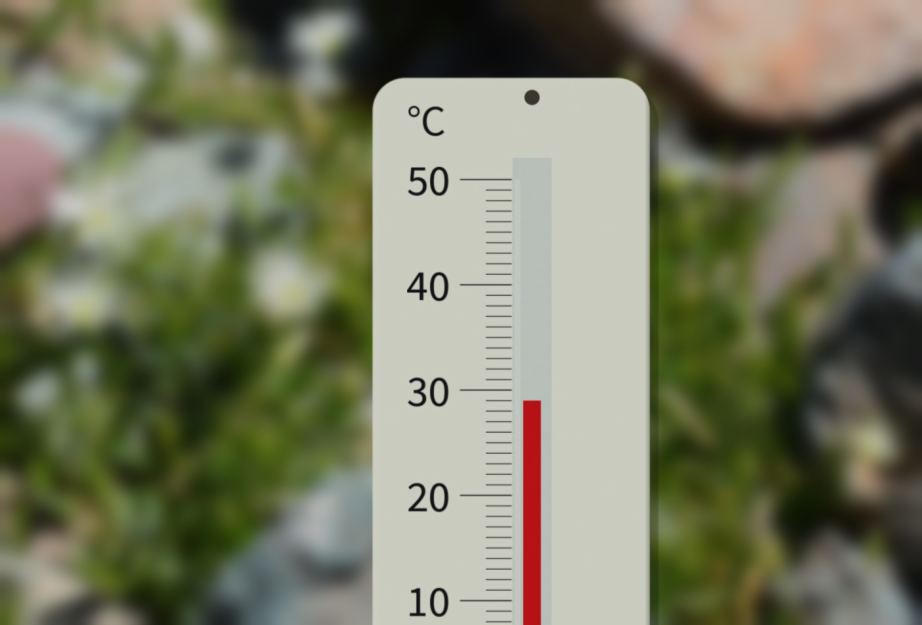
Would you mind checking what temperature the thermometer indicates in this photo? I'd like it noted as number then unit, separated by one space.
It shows 29 °C
